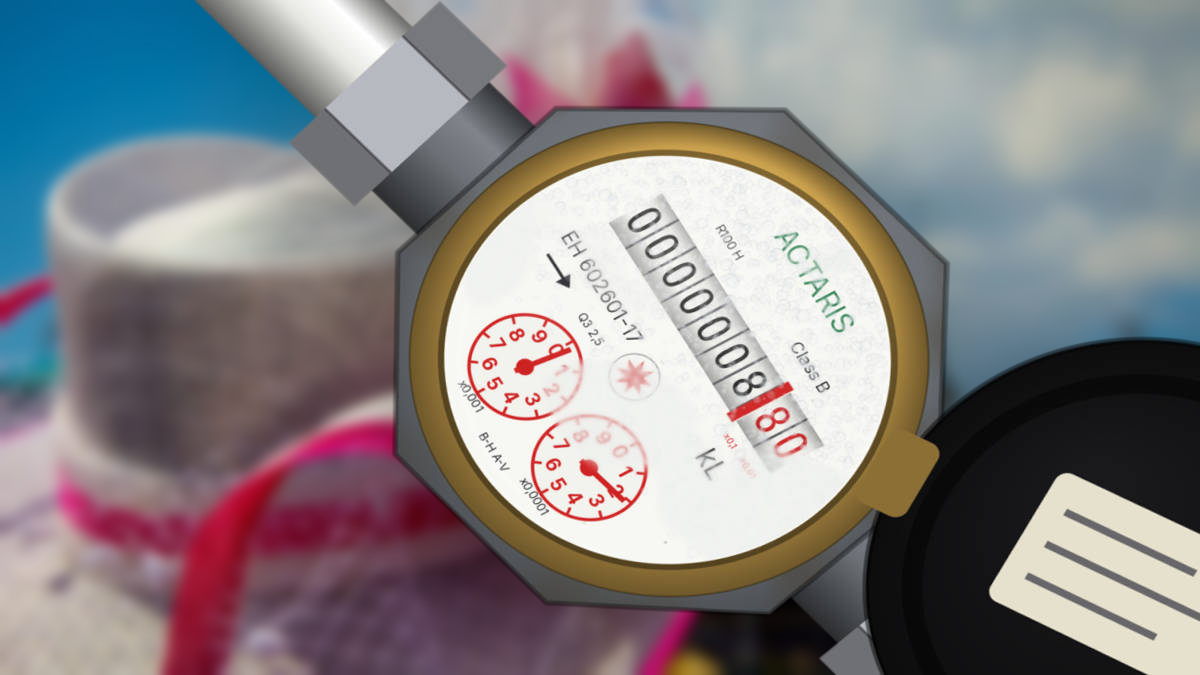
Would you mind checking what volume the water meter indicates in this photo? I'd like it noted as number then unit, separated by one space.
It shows 8.8002 kL
